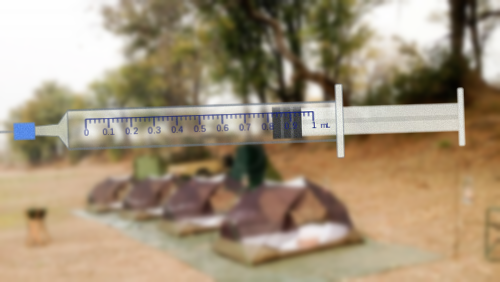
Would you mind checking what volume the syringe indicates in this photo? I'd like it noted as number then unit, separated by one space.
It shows 0.82 mL
